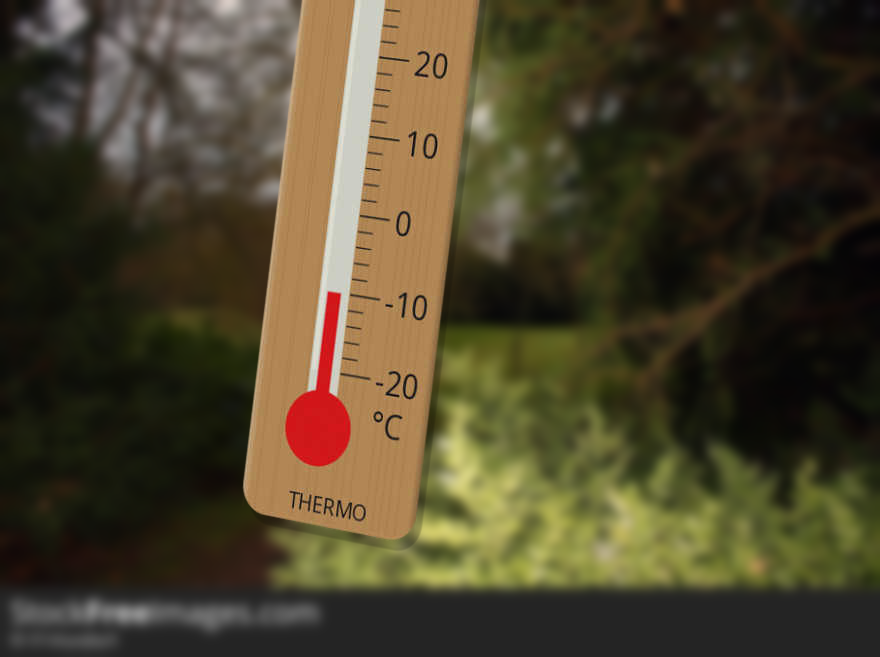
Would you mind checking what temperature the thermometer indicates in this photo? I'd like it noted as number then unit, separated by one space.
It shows -10 °C
